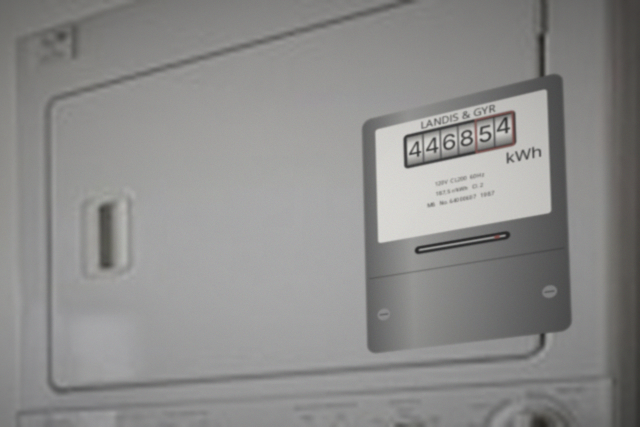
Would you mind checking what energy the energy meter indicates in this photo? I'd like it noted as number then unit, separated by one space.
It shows 4468.54 kWh
